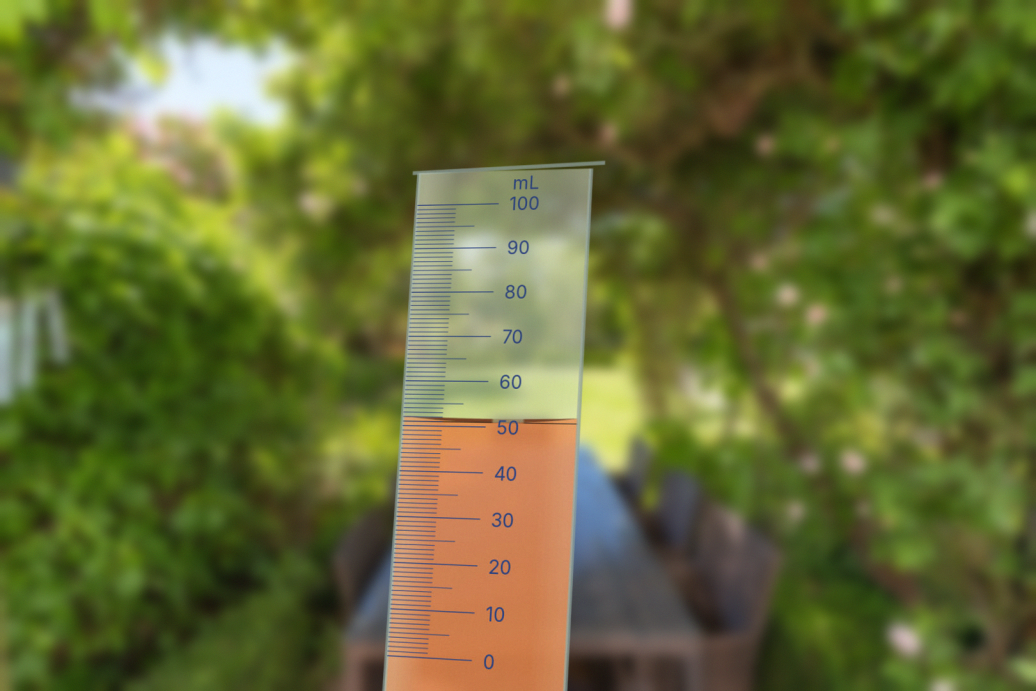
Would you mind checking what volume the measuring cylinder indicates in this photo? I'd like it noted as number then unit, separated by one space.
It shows 51 mL
